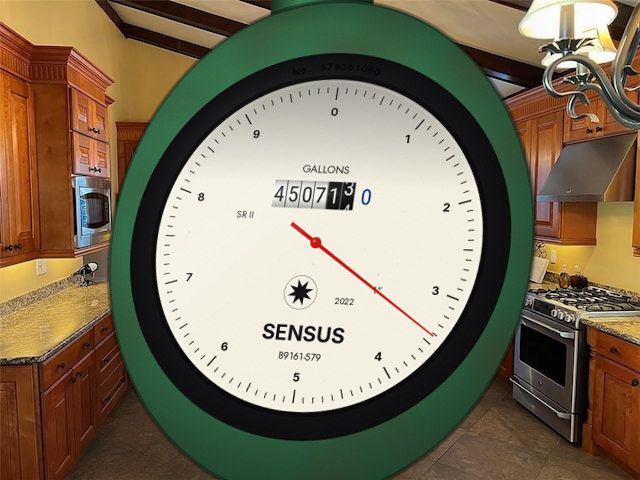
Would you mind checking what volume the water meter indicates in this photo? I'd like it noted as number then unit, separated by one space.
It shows 4507133.4 gal
